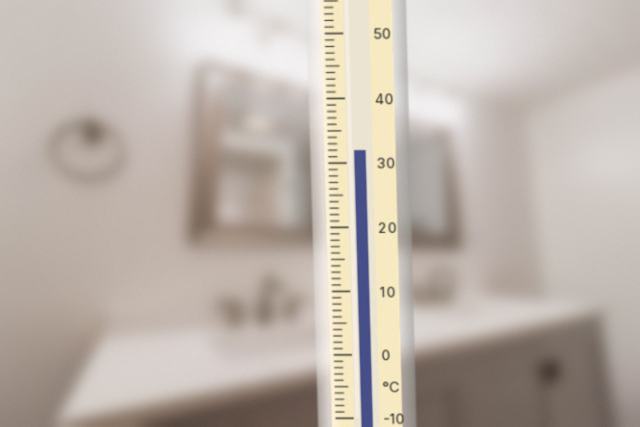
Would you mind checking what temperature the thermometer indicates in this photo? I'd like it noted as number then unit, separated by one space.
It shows 32 °C
